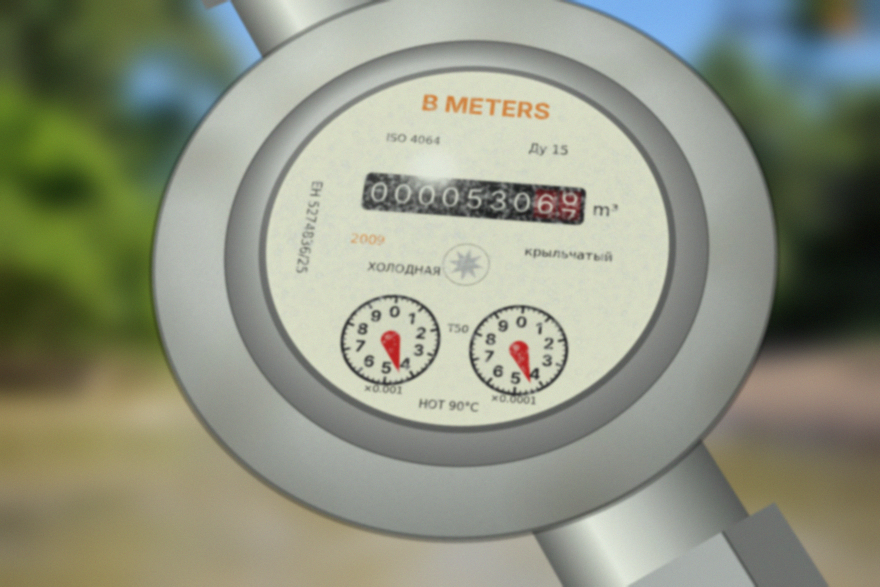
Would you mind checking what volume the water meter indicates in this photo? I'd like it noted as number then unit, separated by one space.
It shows 530.6644 m³
